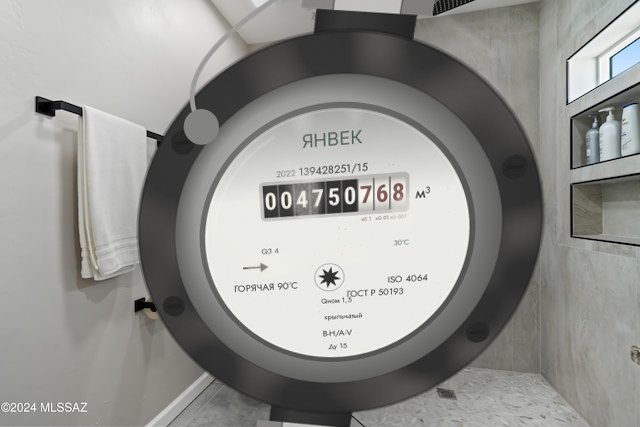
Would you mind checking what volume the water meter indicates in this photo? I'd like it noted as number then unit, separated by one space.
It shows 4750.768 m³
